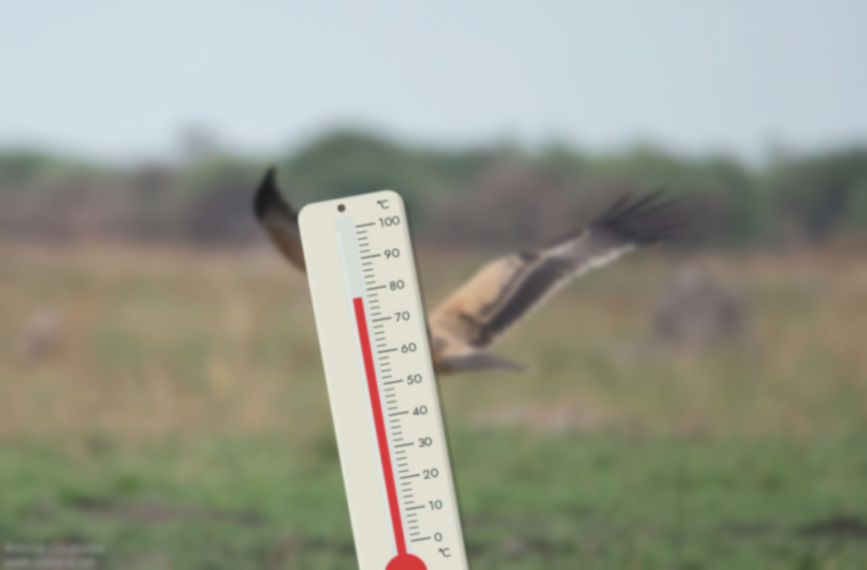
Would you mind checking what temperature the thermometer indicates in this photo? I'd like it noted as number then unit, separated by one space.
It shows 78 °C
